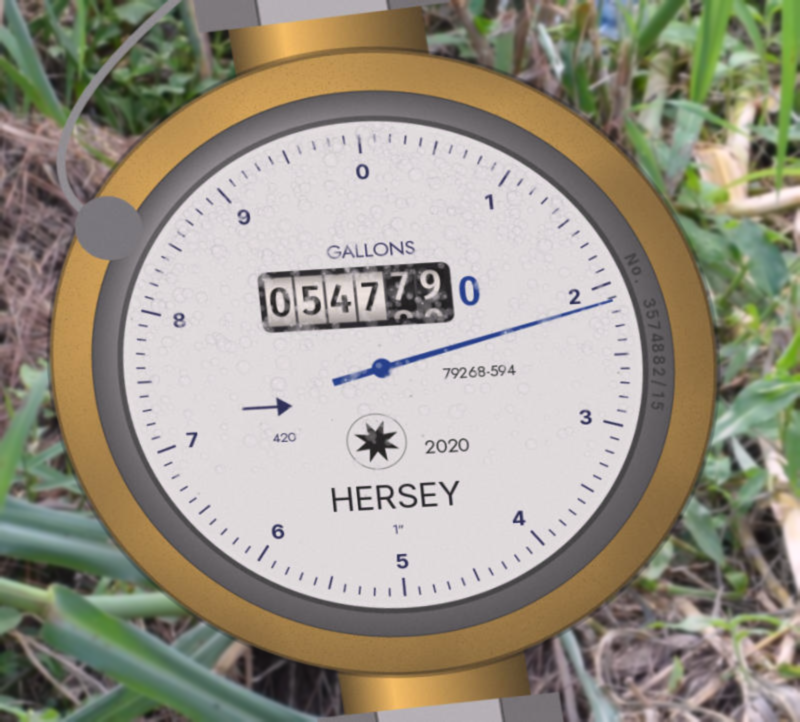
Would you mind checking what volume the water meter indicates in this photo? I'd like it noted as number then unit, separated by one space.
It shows 547792.1 gal
